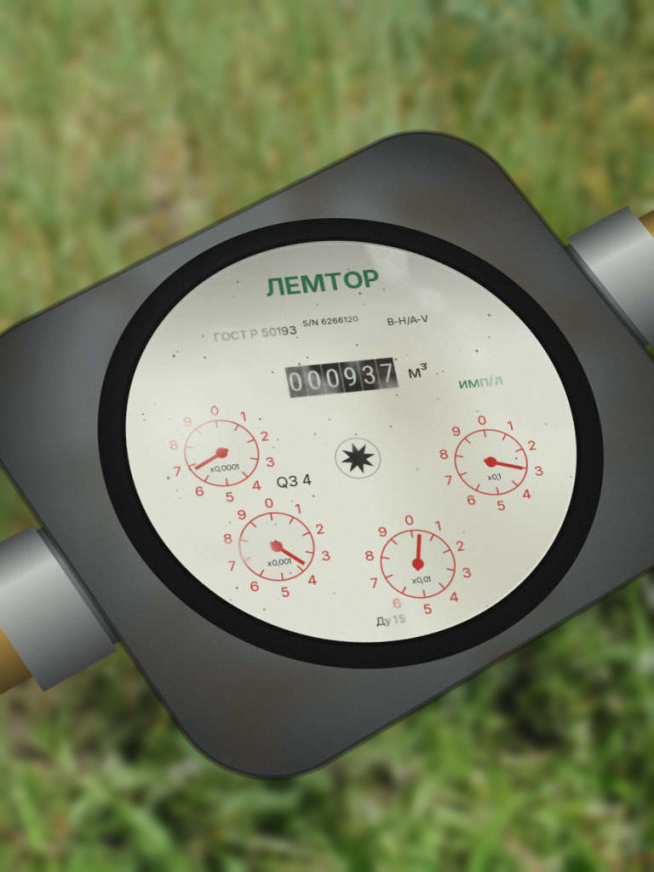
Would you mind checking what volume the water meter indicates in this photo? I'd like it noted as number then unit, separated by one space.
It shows 937.3036 m³
